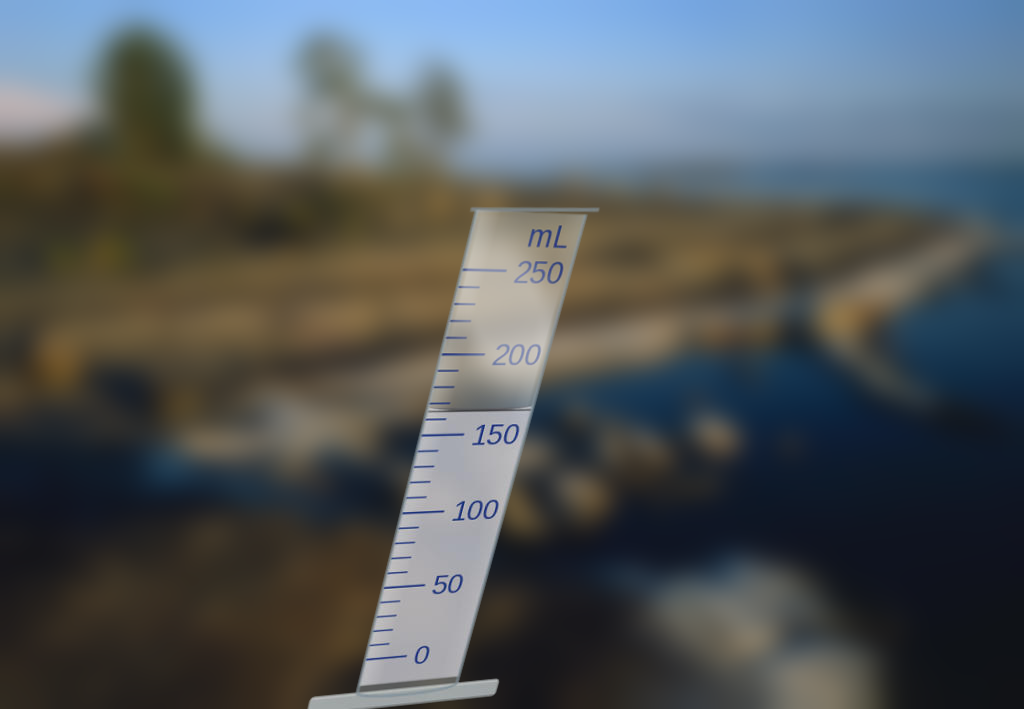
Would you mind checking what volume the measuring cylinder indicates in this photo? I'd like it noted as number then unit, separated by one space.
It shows 165 mL
